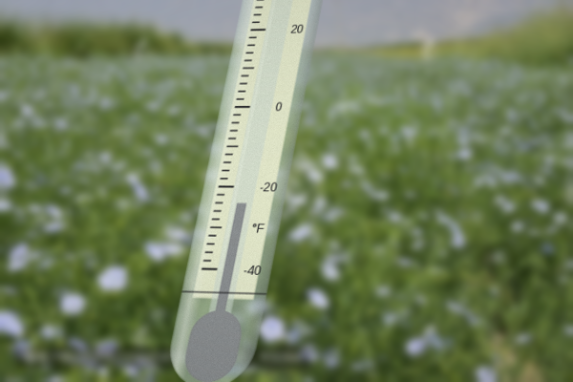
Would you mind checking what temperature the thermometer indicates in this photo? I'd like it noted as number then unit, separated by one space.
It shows -24 °F
